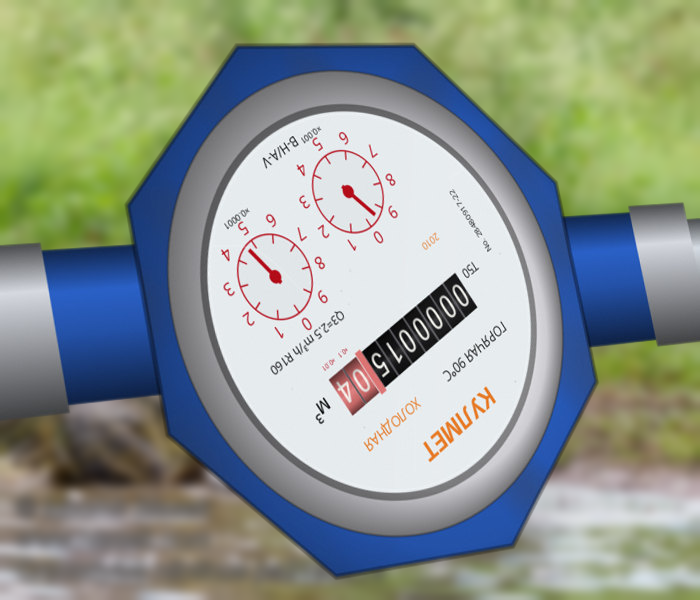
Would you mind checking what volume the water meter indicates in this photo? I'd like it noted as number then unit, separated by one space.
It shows 15.0394 m³
